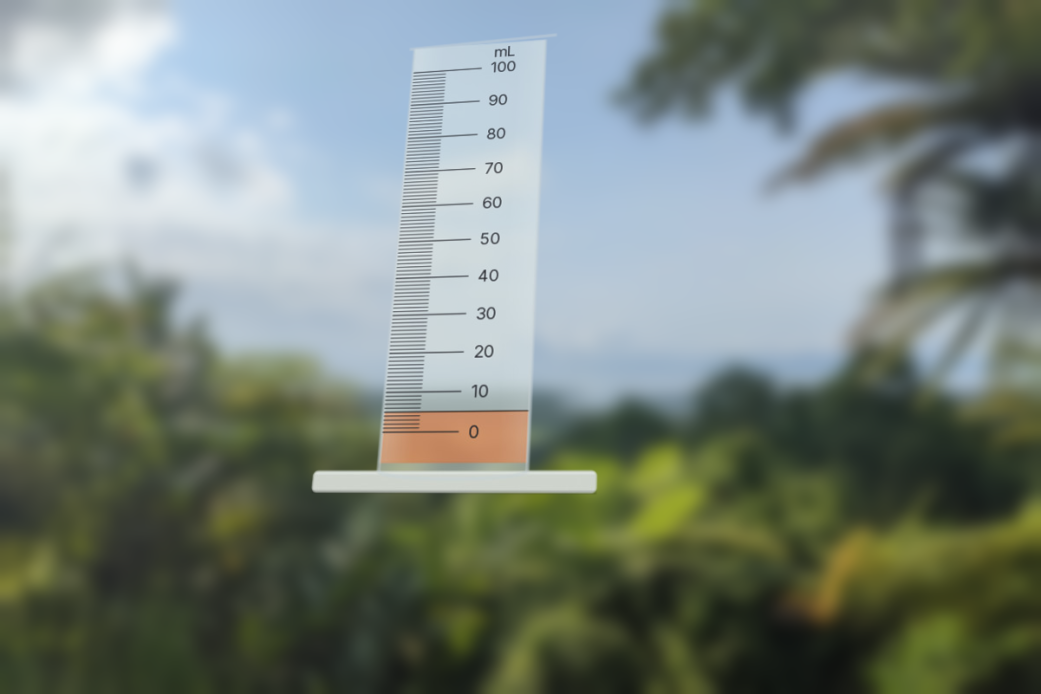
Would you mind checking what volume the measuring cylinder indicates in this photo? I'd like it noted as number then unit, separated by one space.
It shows 5 mL
